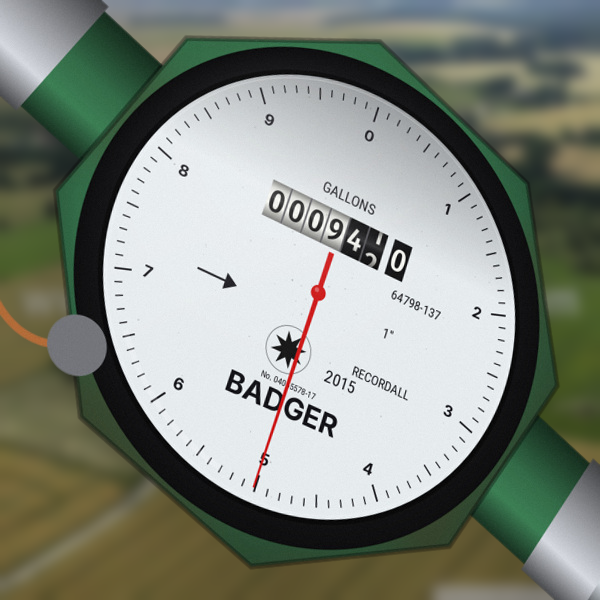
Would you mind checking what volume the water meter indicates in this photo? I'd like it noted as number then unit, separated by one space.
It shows 9415.0 gal
